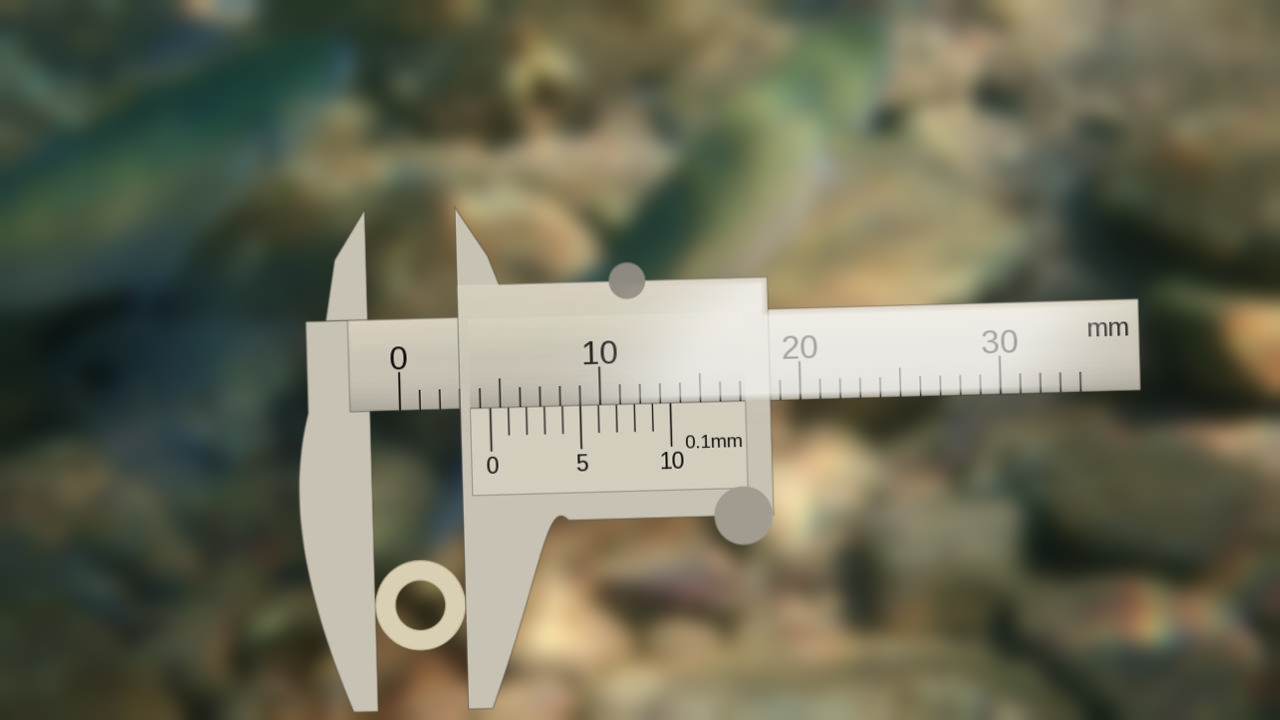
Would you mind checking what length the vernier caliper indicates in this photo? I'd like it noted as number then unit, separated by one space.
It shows 4.5 mm
